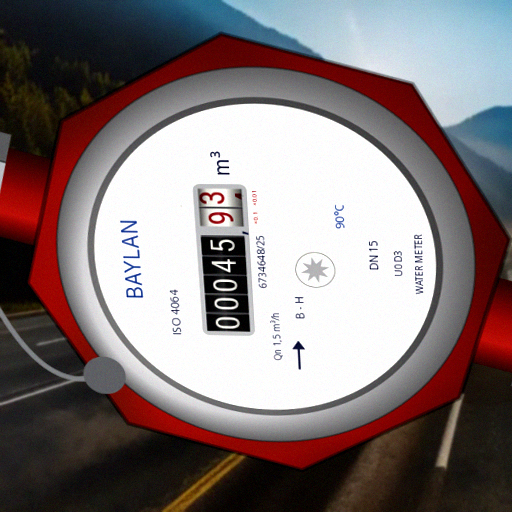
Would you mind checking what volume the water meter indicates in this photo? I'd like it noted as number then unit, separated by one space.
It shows 45.93 m³
